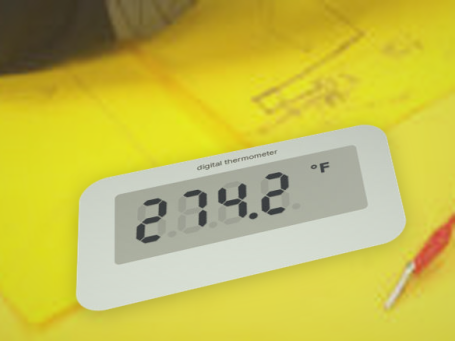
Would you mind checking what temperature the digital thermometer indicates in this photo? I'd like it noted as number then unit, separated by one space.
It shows 274.2 °F
